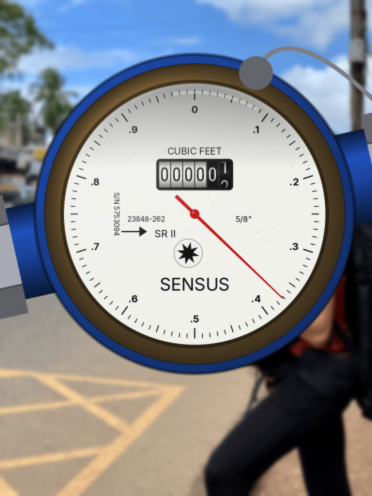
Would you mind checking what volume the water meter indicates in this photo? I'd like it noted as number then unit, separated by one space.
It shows 1.37 ft³
